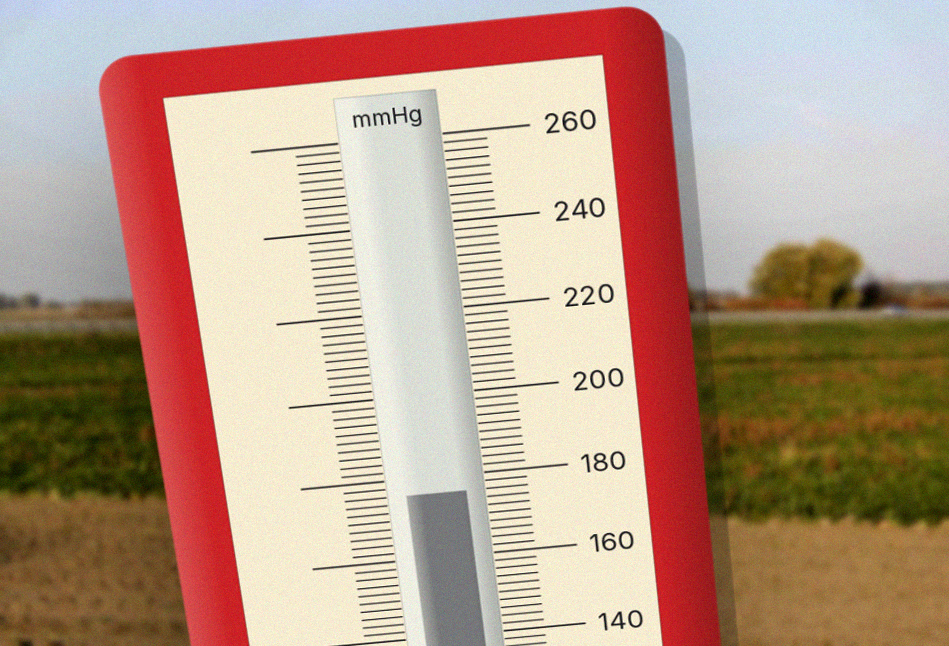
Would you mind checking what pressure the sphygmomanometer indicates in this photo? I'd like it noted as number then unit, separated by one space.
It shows 176 mmHg
